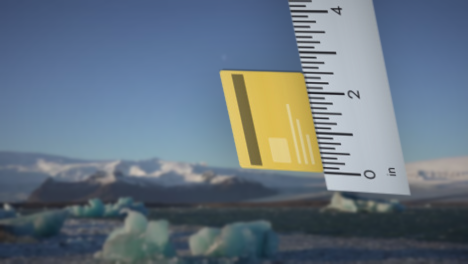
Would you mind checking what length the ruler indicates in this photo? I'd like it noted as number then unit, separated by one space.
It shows 2.5 in
